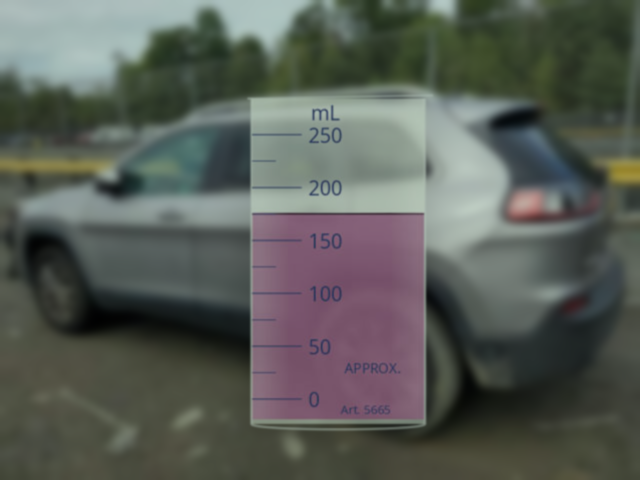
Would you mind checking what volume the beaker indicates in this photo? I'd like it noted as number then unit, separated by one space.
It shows 175 mL
